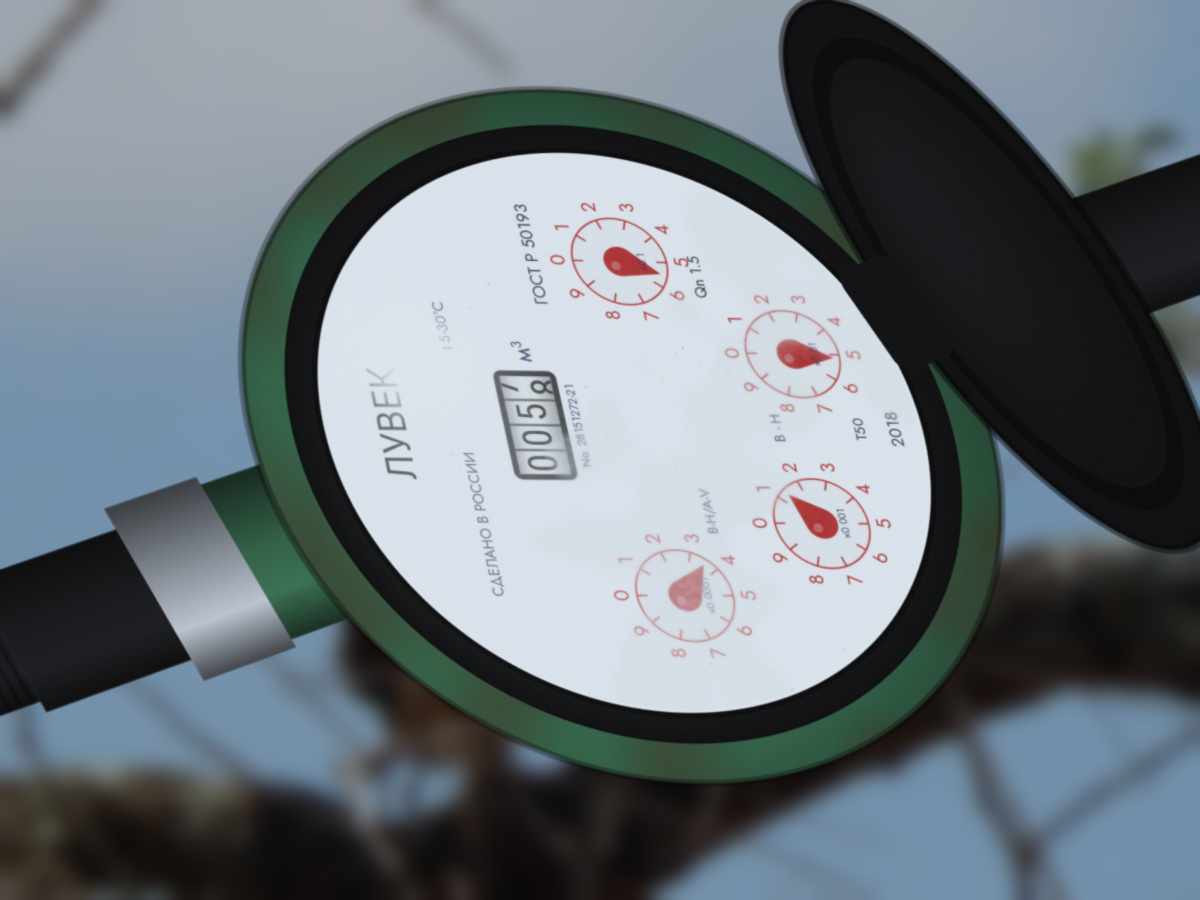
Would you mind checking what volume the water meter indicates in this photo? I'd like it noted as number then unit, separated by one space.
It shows 57.5513 m³
